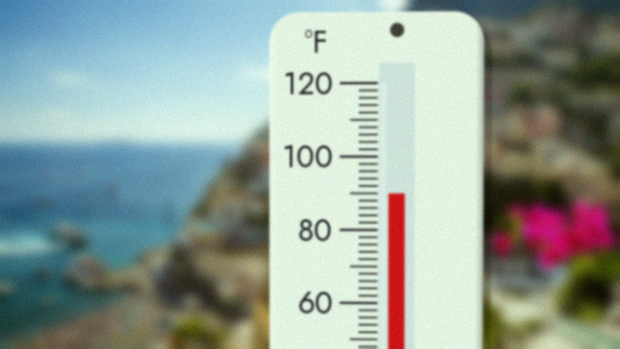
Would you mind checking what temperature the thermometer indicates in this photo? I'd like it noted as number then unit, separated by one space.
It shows 90 °F
